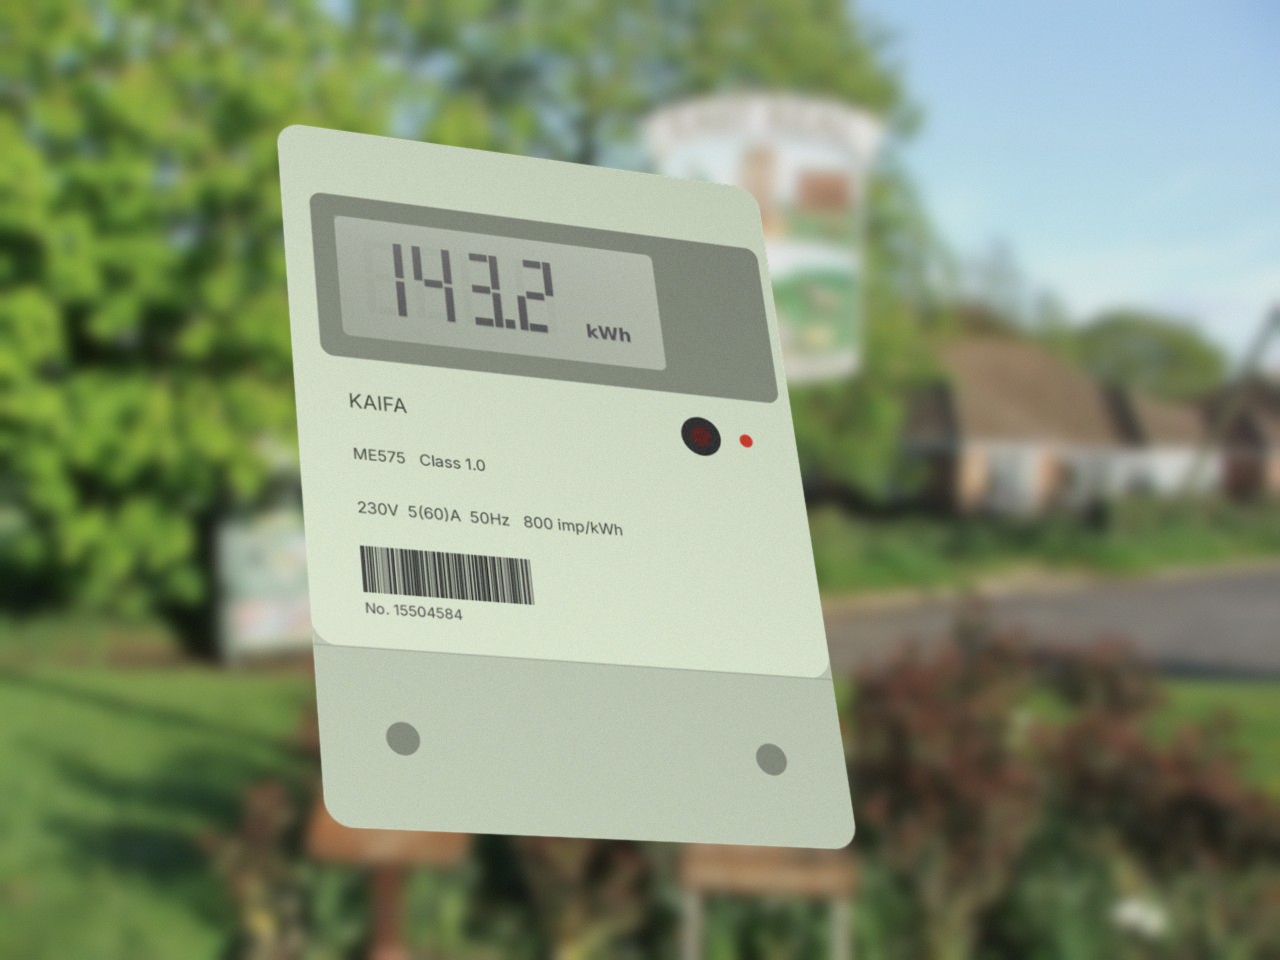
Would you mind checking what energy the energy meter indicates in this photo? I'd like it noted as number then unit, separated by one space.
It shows 143.2 kWh
